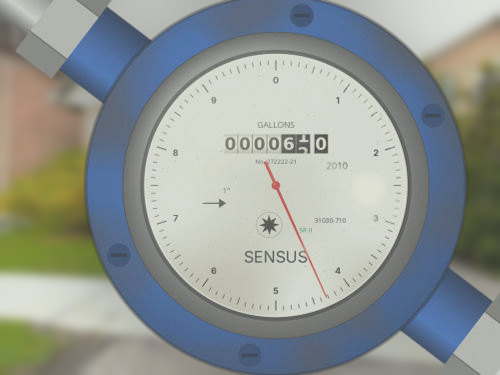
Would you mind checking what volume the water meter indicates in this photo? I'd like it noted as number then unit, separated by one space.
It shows 614.3 gal
